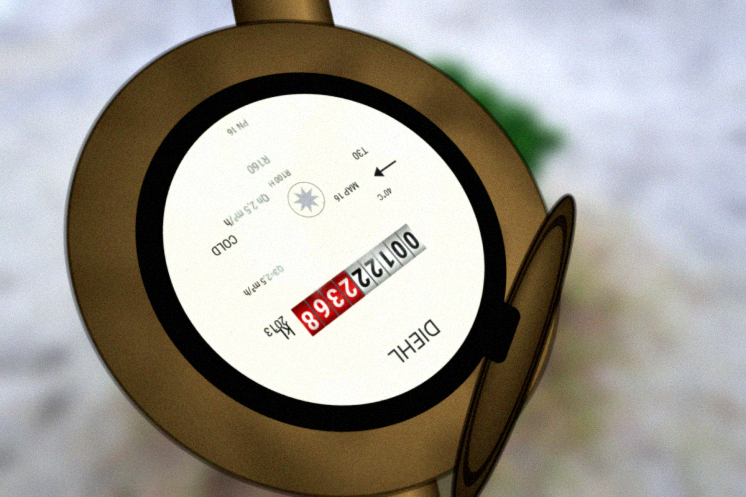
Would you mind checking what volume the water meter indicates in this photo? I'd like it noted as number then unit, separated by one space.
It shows 122.2368 kL
